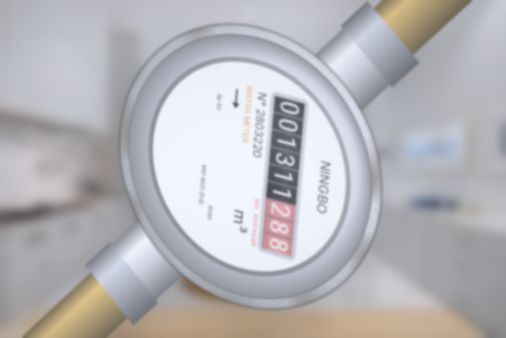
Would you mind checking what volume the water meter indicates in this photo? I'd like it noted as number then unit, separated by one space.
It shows 1311.288 m³
